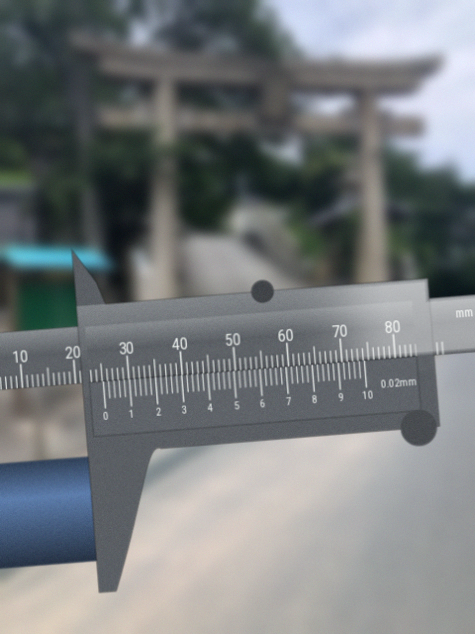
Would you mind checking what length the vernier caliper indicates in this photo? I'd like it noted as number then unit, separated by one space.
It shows 25.2 mm
